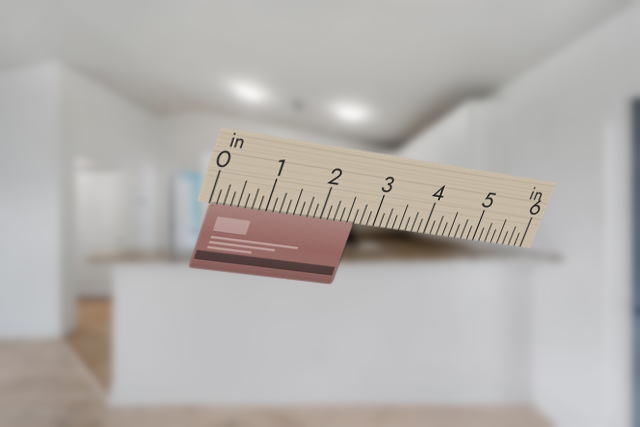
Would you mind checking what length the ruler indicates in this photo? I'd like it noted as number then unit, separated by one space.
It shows 2.625 in
